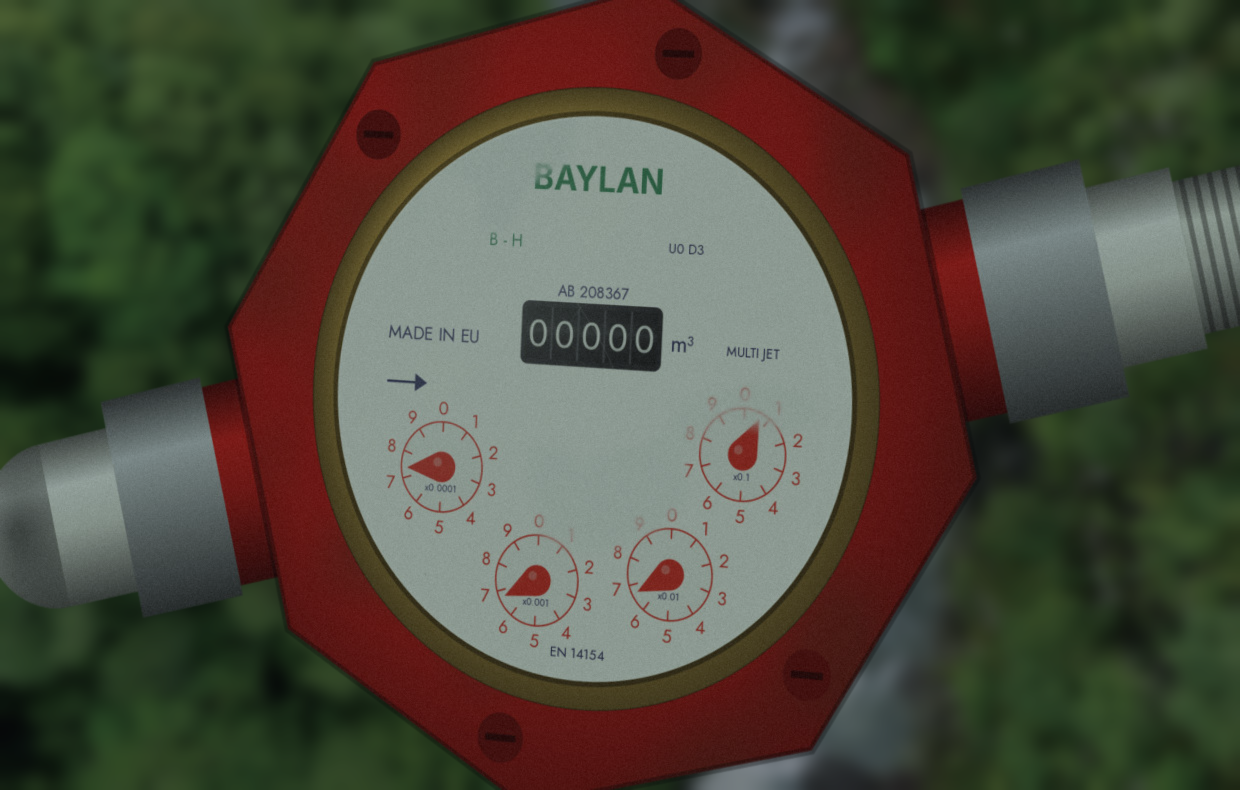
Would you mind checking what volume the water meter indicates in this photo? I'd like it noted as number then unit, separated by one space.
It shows 0.0667 m³
